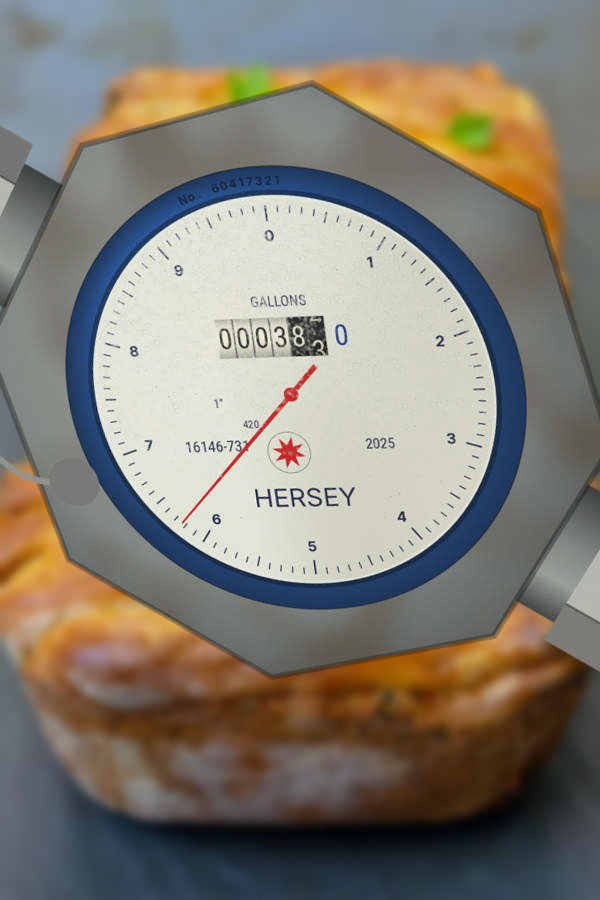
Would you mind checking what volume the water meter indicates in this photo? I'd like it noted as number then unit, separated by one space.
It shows 3826.2 gal
